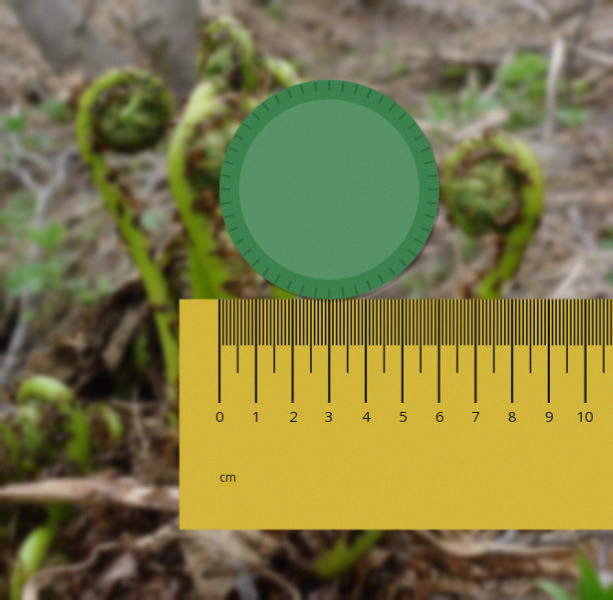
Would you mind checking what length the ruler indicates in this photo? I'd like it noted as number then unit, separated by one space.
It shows 6 cm
